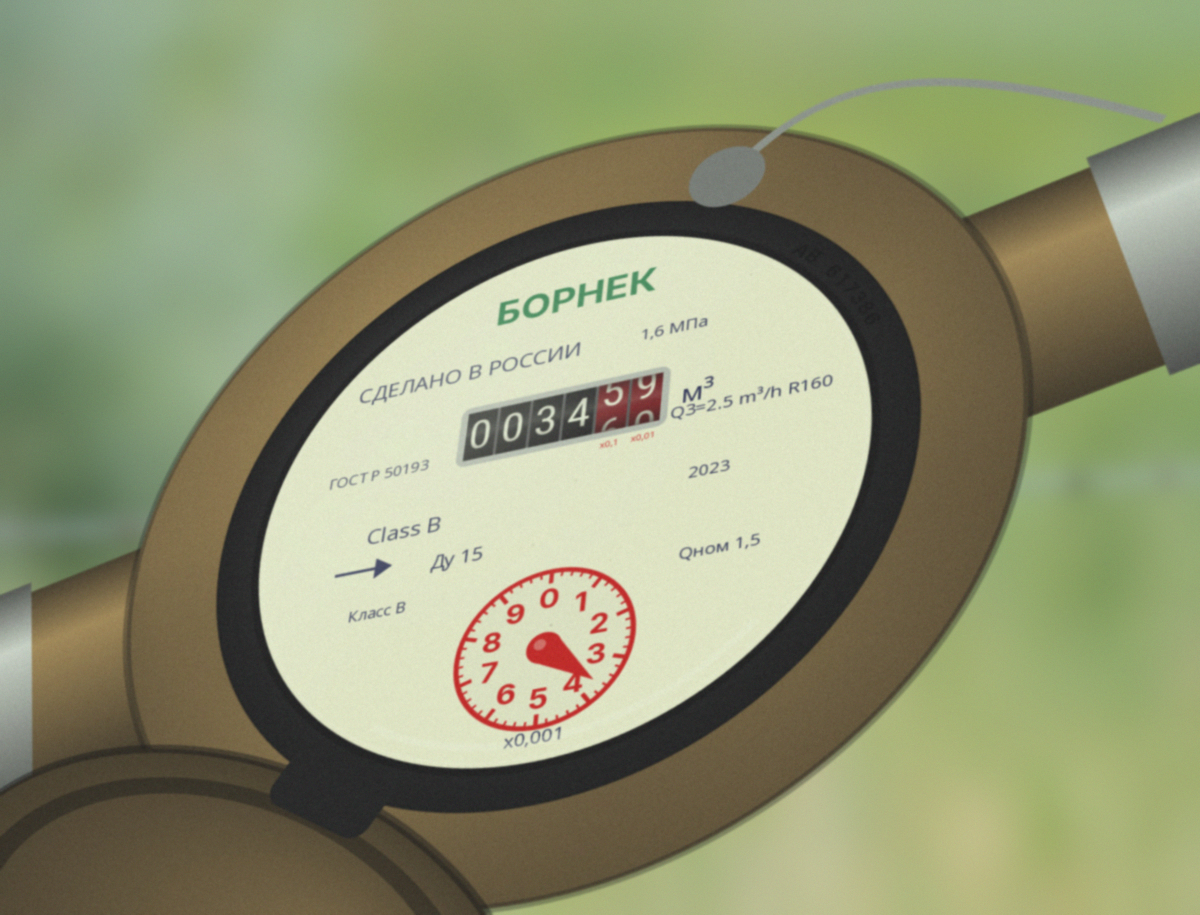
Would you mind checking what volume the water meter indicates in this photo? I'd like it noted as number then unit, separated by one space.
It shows 34.593 m³
